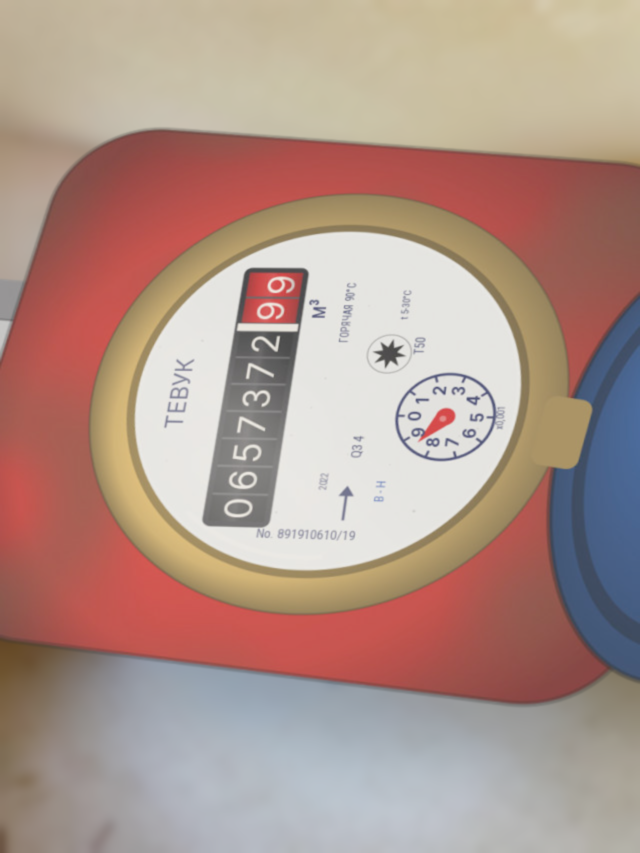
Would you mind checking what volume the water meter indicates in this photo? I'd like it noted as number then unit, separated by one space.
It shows 657372.988 m³
